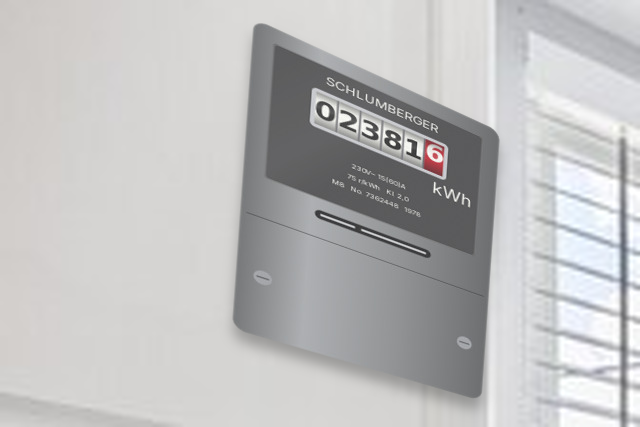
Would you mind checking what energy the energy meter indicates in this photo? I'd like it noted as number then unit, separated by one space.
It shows 2381.6 kWh
